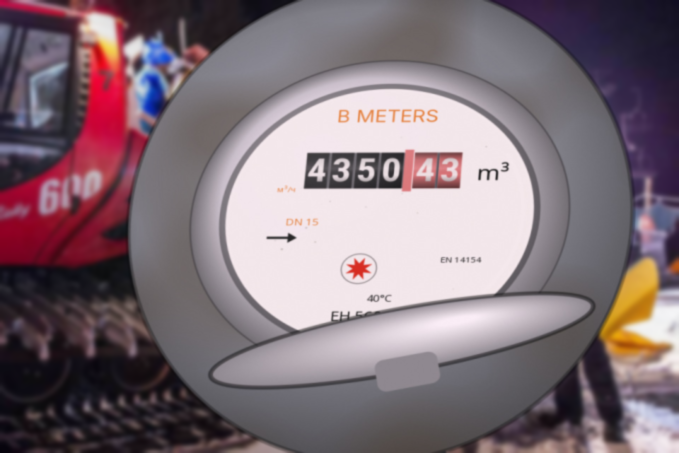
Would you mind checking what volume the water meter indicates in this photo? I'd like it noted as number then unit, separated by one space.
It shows 4350.43 m³
